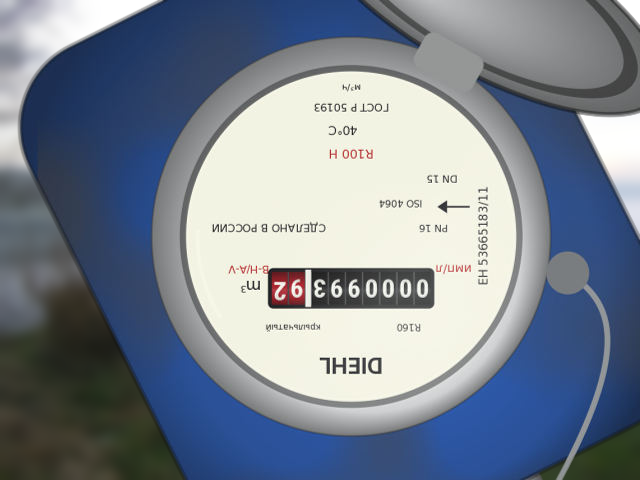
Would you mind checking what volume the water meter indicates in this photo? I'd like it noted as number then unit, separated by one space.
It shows 993.92 m³
